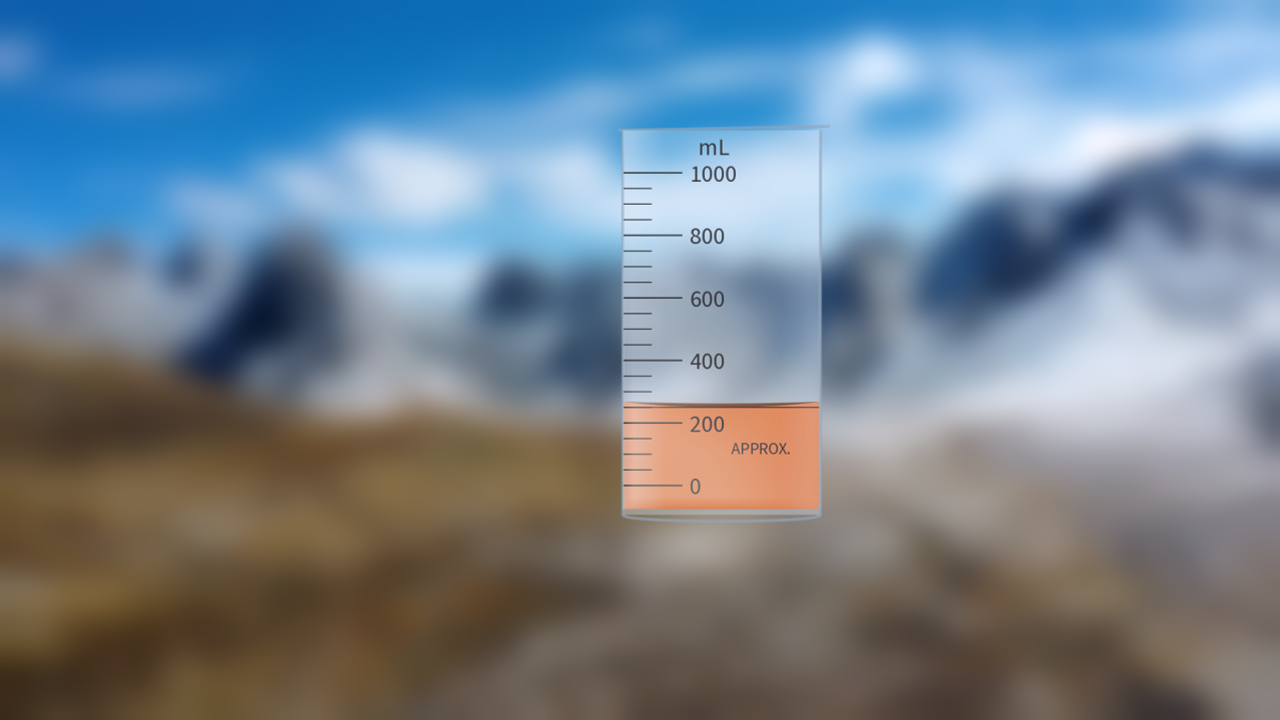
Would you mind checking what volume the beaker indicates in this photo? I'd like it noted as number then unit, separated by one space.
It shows 250 mL
